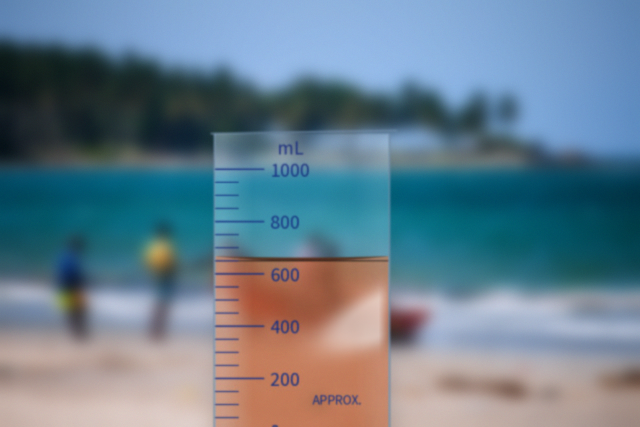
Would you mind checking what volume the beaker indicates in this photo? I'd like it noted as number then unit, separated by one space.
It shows 650 mL
